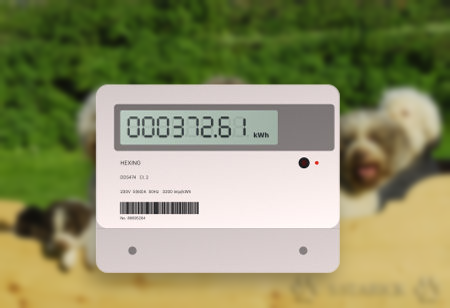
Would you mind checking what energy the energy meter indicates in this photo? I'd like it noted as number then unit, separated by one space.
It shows 372.61 kWh
